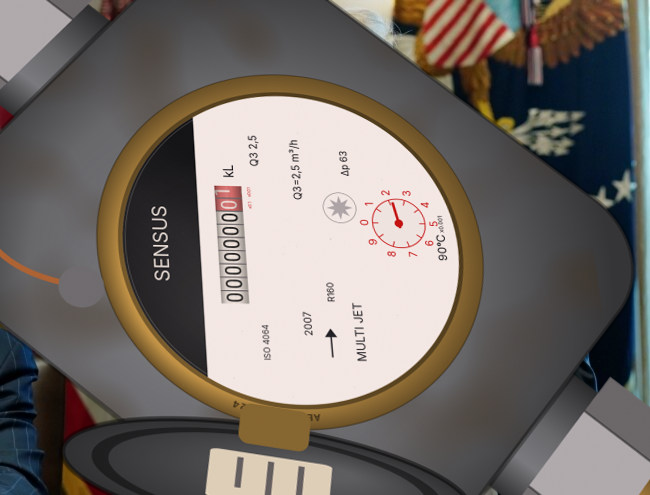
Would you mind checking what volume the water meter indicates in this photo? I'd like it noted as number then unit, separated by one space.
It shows 0.012 kL
